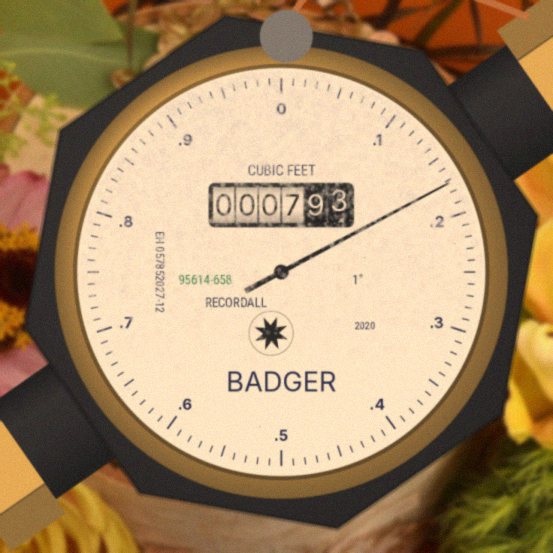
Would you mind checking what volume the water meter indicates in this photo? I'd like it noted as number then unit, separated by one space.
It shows 793.17 ft³
